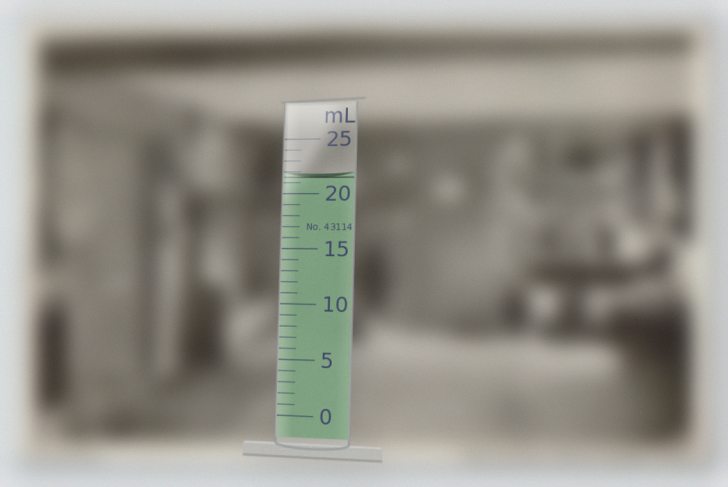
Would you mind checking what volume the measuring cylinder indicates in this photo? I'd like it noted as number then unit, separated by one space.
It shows 21.5 mL
